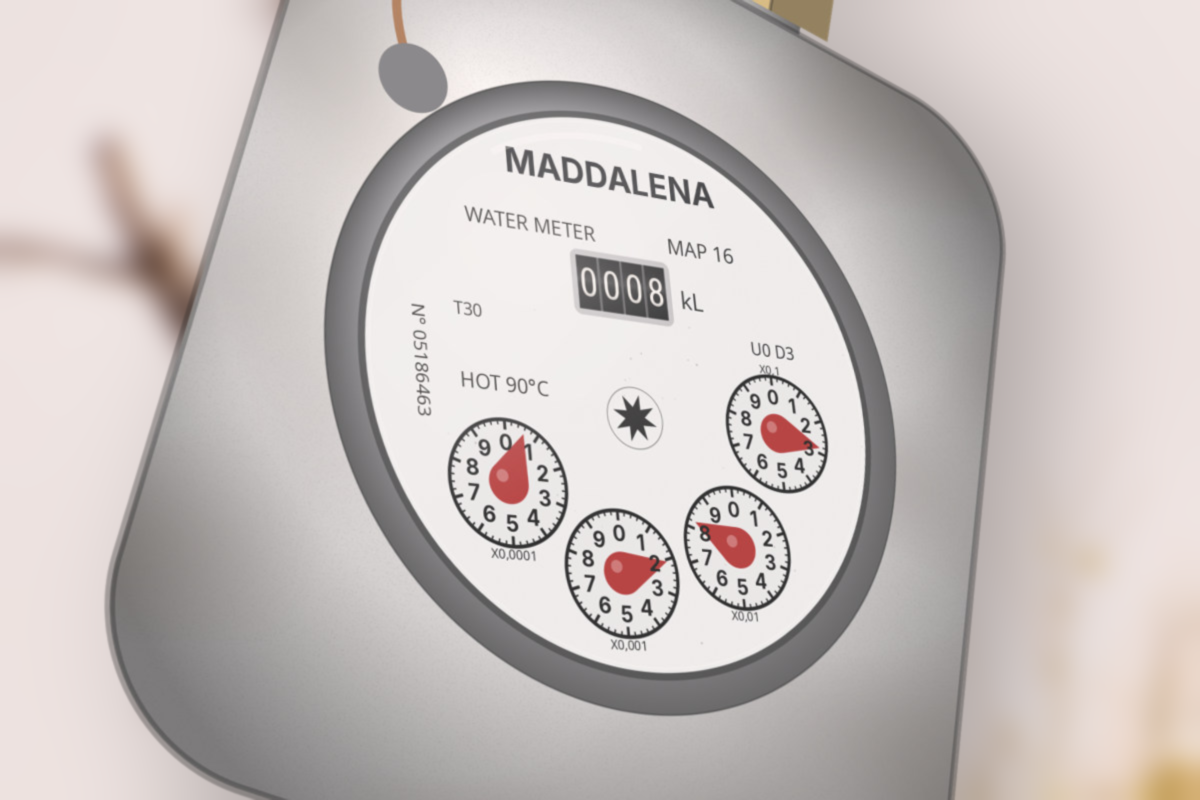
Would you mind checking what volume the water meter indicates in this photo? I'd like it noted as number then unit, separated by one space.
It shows 8.2820 kL
